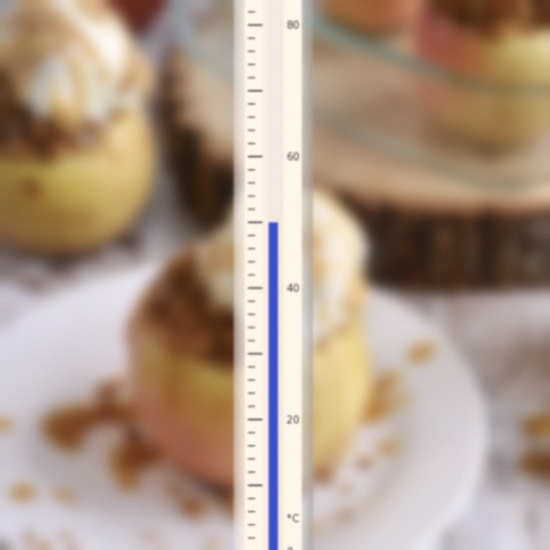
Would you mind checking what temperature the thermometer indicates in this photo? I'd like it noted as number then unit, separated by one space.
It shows 50 °C
